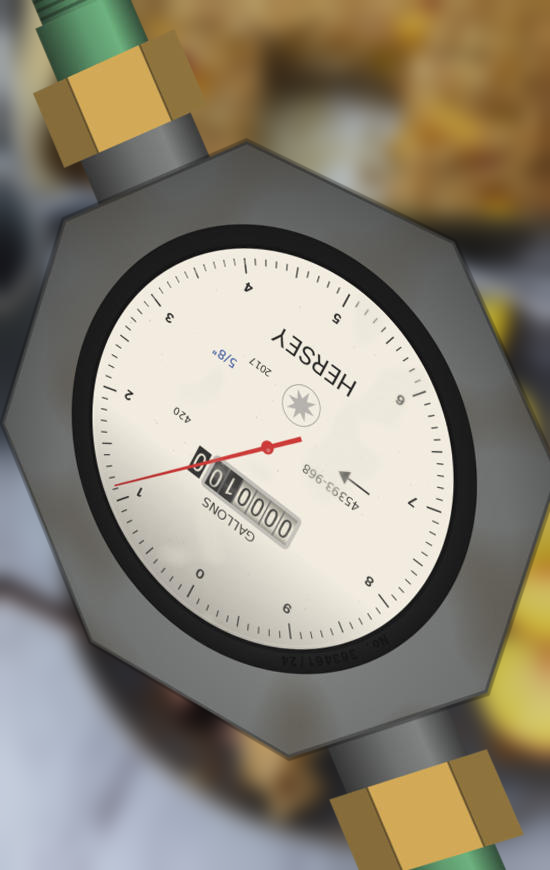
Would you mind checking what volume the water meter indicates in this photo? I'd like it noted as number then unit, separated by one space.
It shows 101.1 gal
